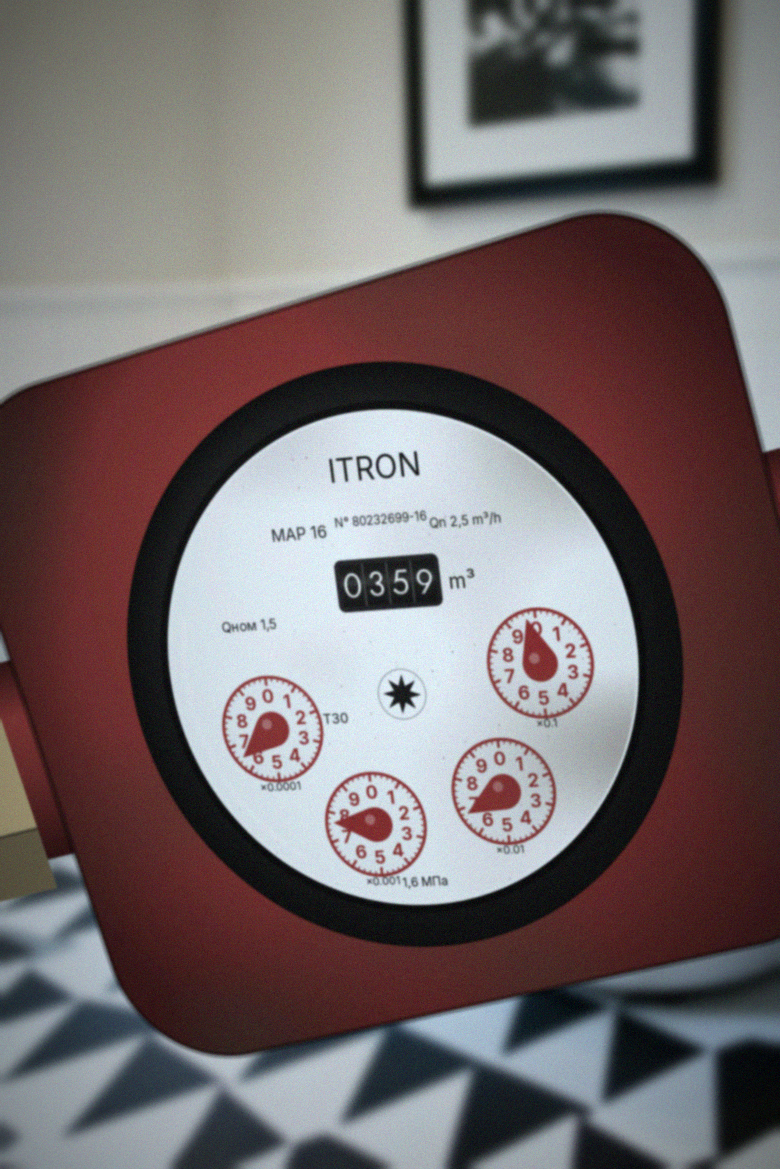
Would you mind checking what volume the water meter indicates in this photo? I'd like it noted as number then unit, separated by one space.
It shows 358.9676 m³
